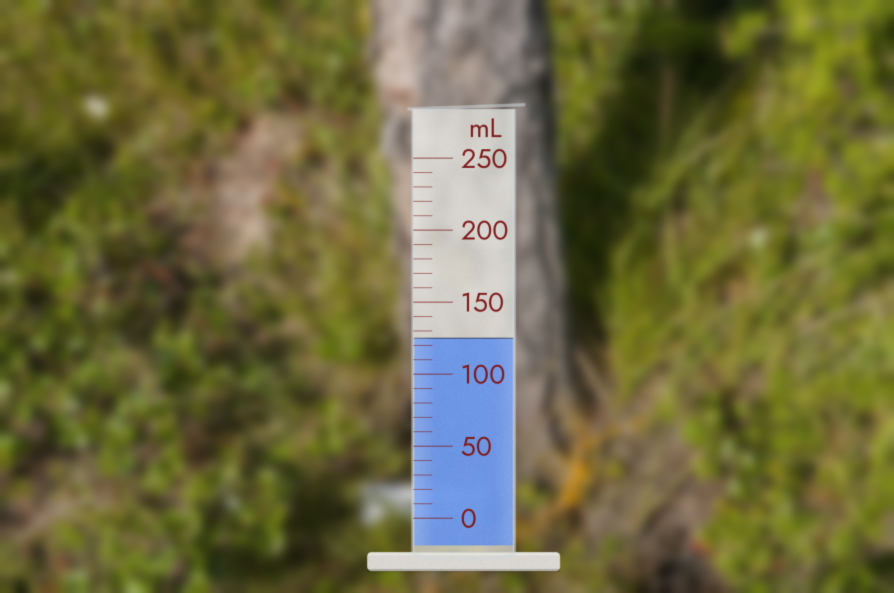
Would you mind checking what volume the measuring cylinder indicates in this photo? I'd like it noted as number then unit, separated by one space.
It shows 125 mL
